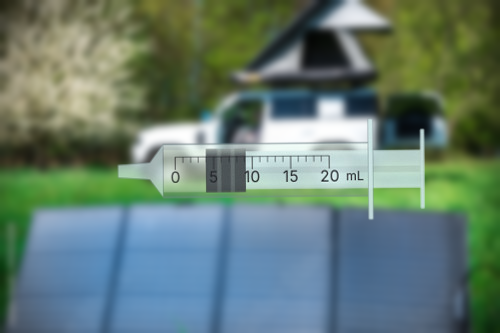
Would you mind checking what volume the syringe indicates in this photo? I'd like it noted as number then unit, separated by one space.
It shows 4 mL
